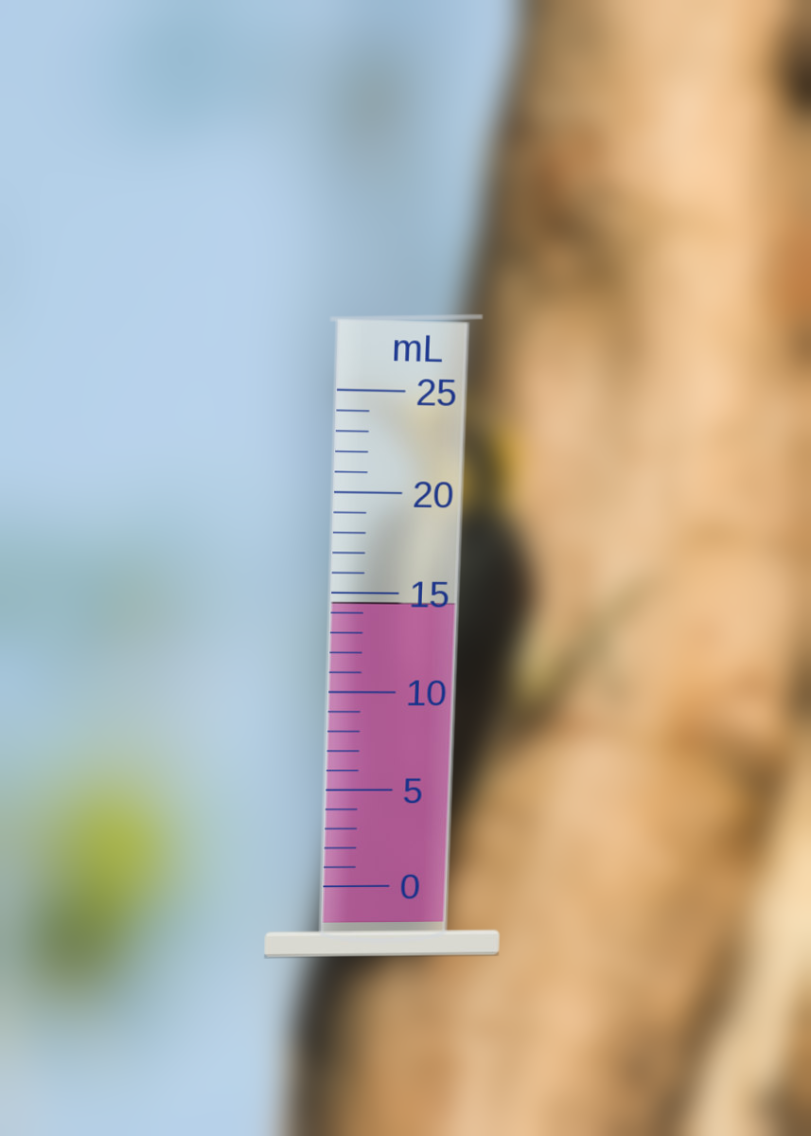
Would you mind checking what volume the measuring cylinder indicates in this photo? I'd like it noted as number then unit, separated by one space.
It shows 14.5 mL
